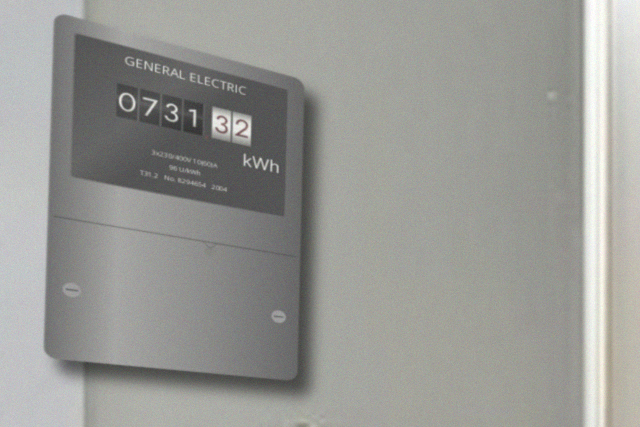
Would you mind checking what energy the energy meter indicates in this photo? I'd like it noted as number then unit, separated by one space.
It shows 731.32 kWh
